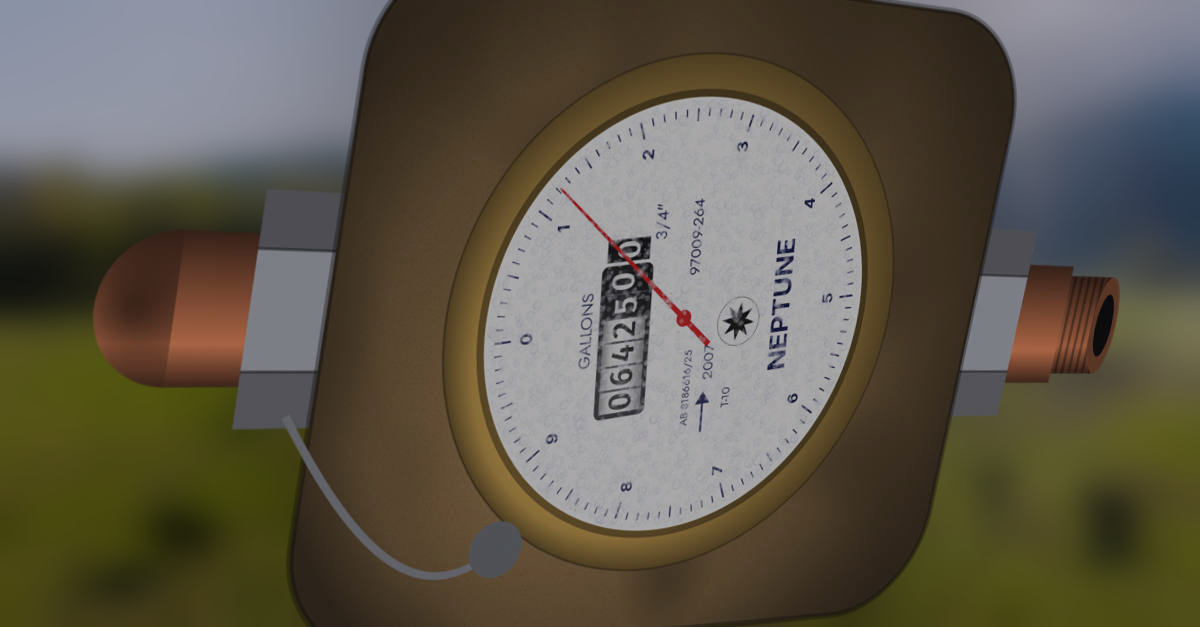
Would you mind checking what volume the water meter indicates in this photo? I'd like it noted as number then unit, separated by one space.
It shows 642501.2 gal
